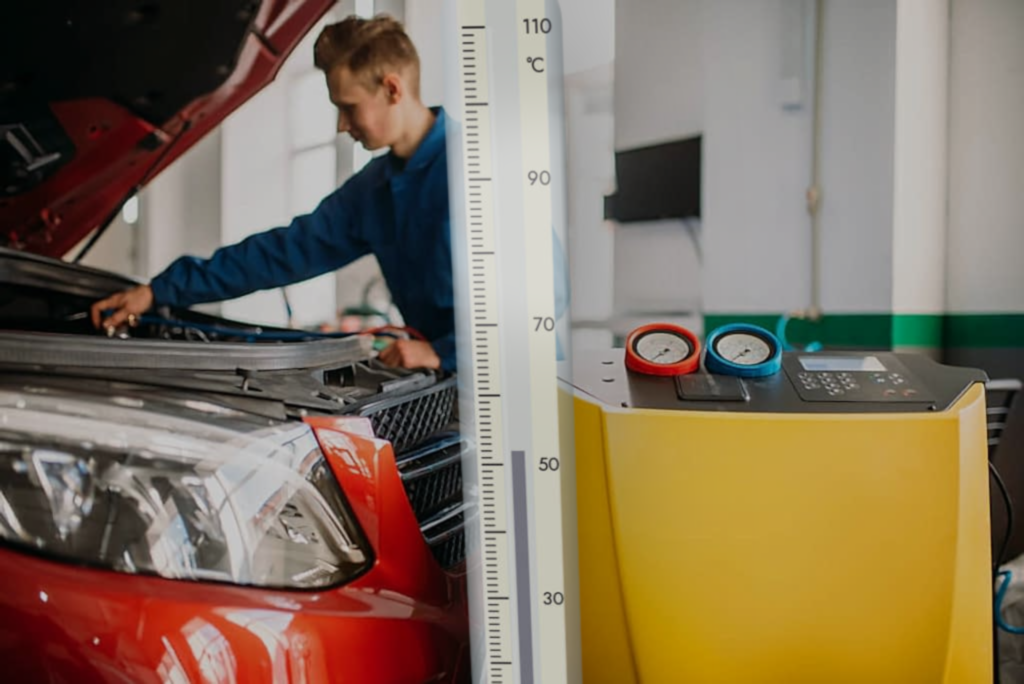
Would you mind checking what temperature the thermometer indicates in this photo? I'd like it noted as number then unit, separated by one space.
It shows 52 °C
